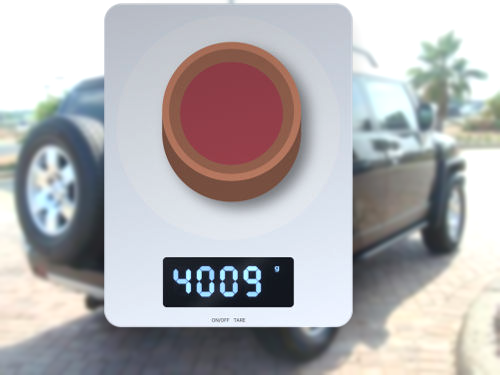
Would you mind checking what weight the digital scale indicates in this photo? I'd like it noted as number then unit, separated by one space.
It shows 4009 g
